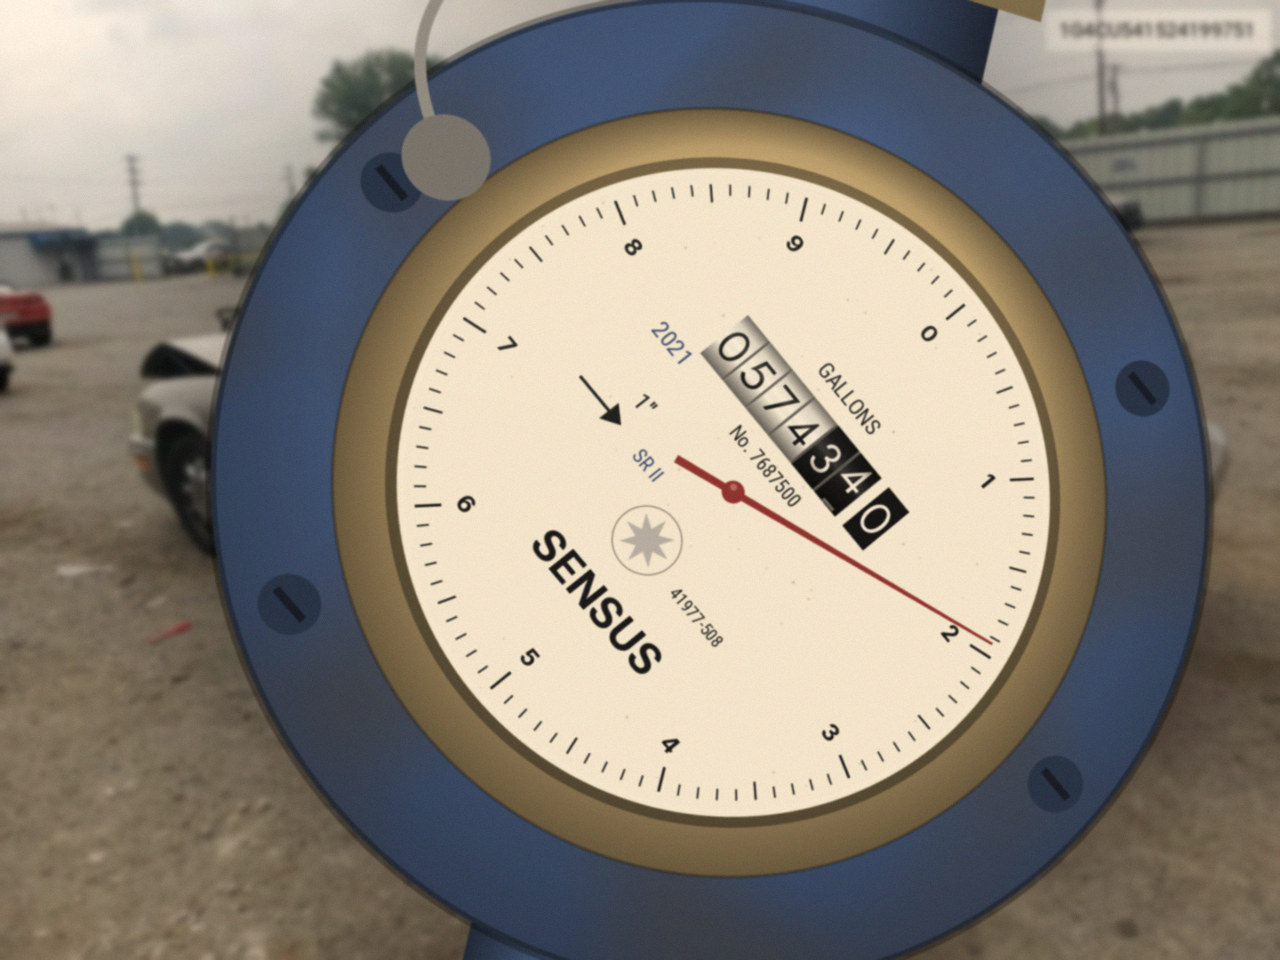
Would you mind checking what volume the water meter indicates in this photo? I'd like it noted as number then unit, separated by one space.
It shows 574341.9 gal
